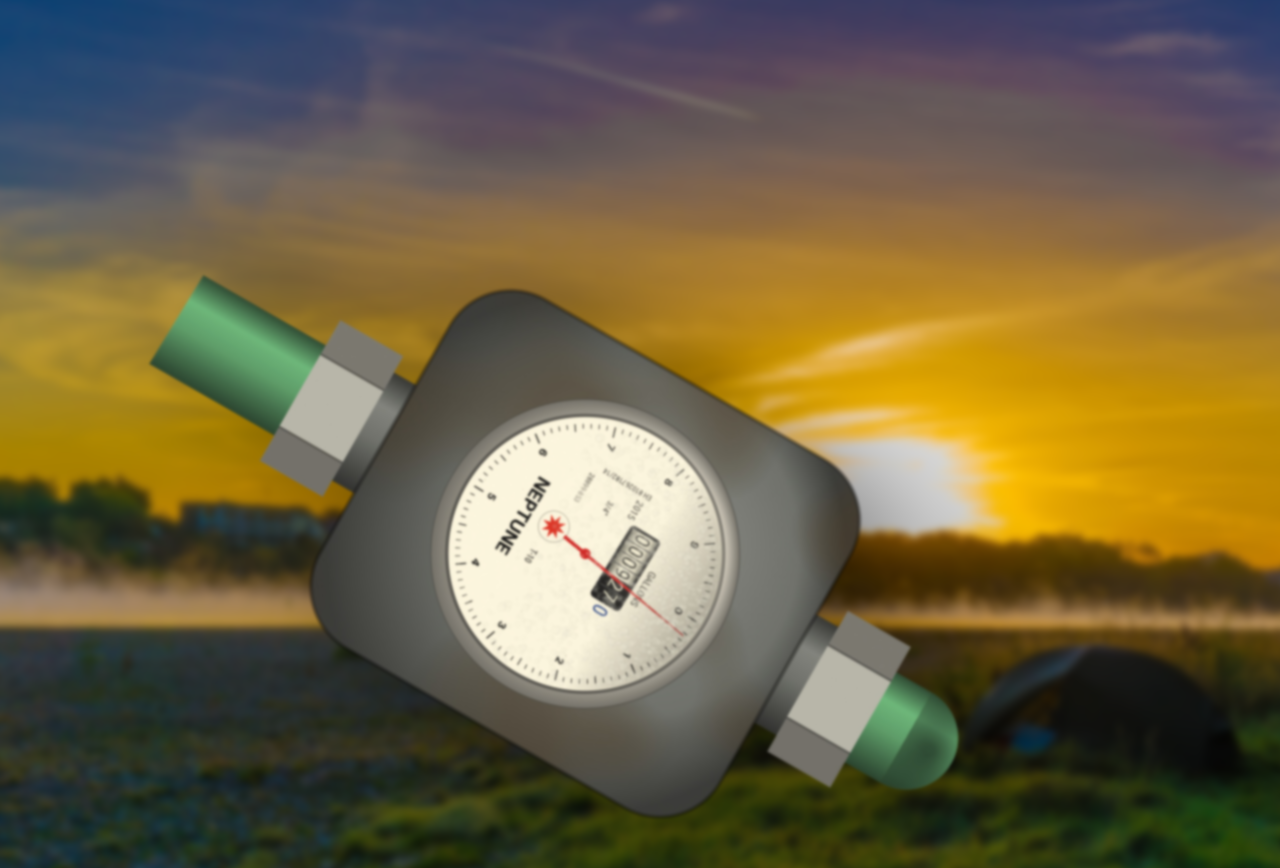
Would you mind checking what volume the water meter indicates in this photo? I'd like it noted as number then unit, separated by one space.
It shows 9270.2 gal
